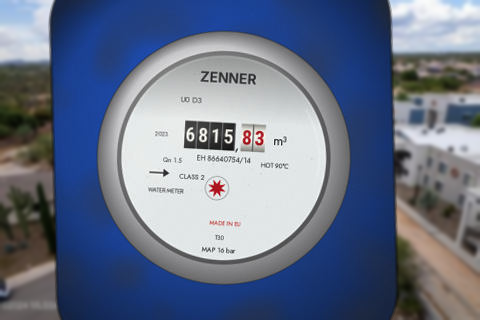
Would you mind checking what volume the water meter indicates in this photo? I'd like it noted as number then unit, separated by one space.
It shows 6815.83 m³
